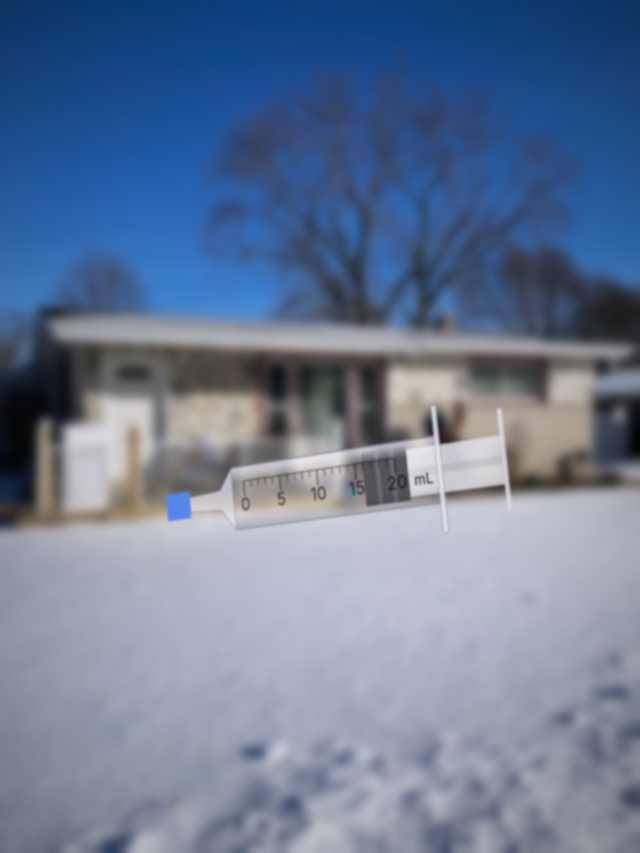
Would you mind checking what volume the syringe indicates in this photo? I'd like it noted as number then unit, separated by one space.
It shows 16 mL
